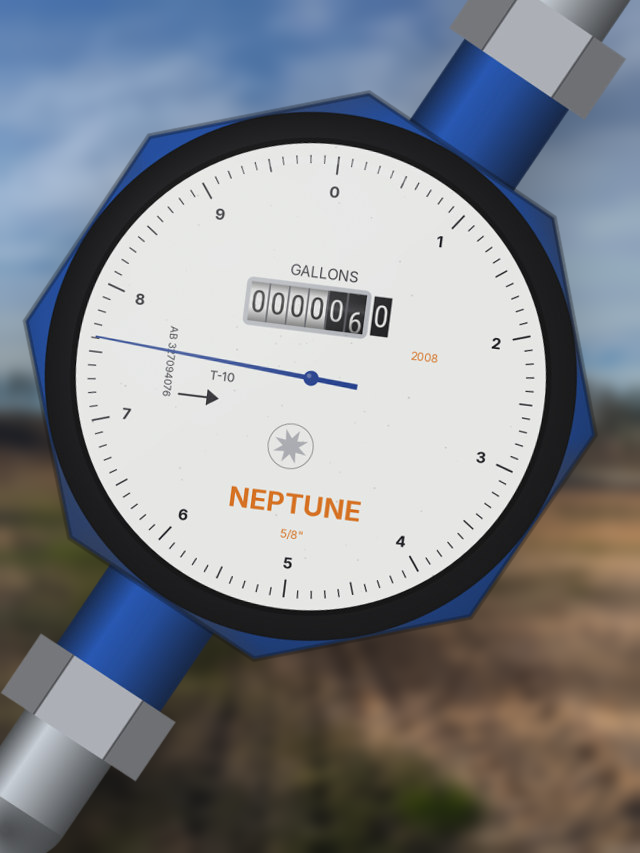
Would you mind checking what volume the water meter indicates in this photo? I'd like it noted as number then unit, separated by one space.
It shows 57.6 gal
